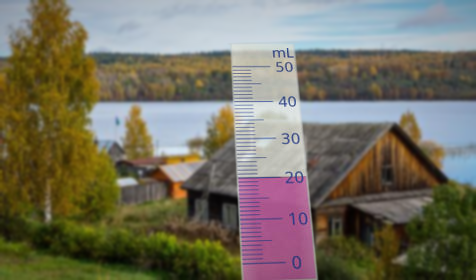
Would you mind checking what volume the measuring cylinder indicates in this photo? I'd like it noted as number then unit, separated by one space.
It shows 20 mL
